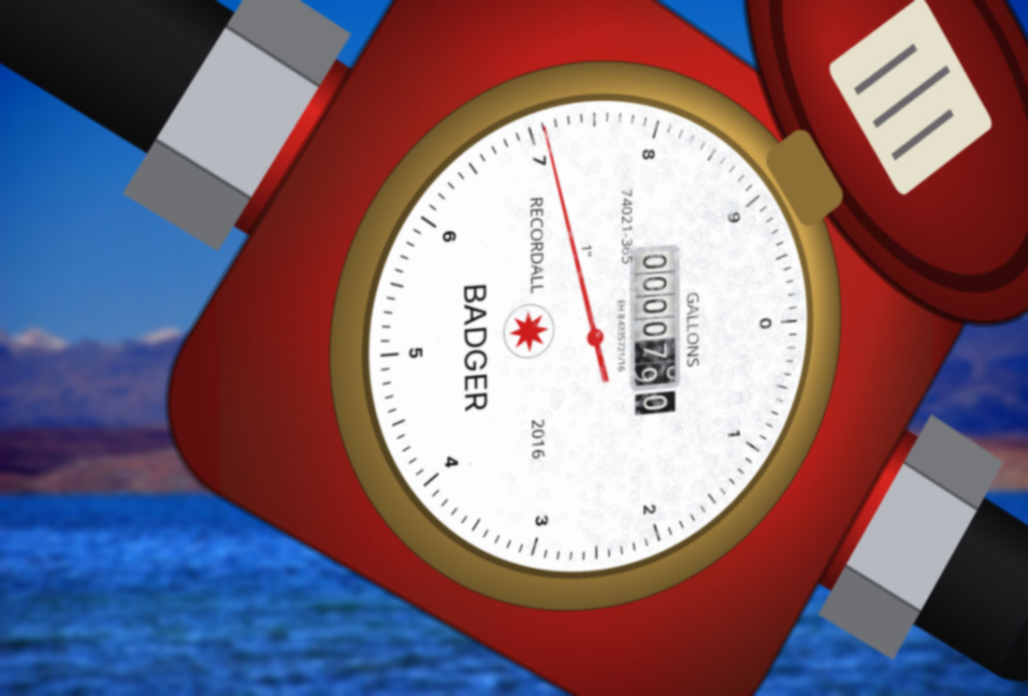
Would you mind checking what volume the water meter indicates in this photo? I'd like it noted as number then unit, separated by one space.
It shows 787.1 gal
